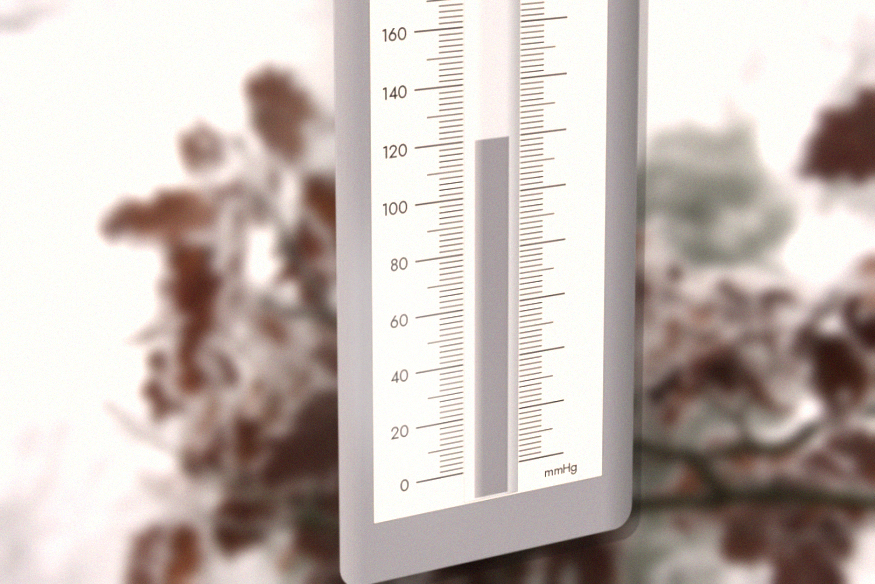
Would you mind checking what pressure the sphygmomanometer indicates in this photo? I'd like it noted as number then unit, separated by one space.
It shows 120 mmHg
